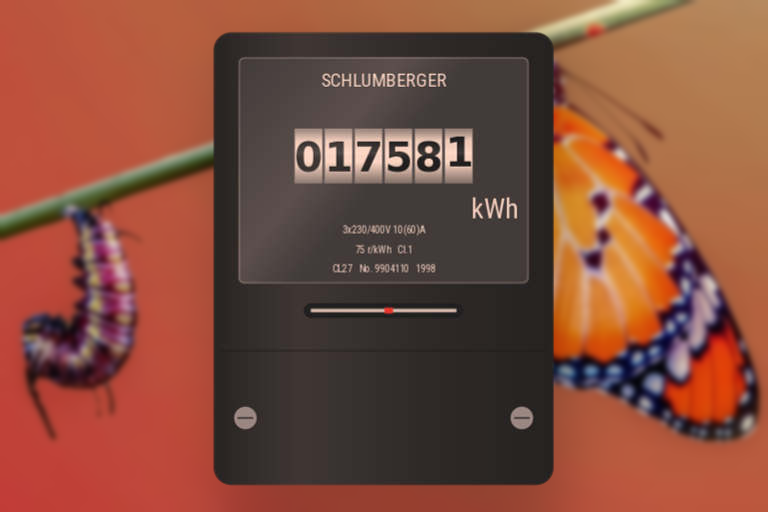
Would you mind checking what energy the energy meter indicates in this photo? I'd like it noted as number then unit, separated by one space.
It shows 17581 kWh
